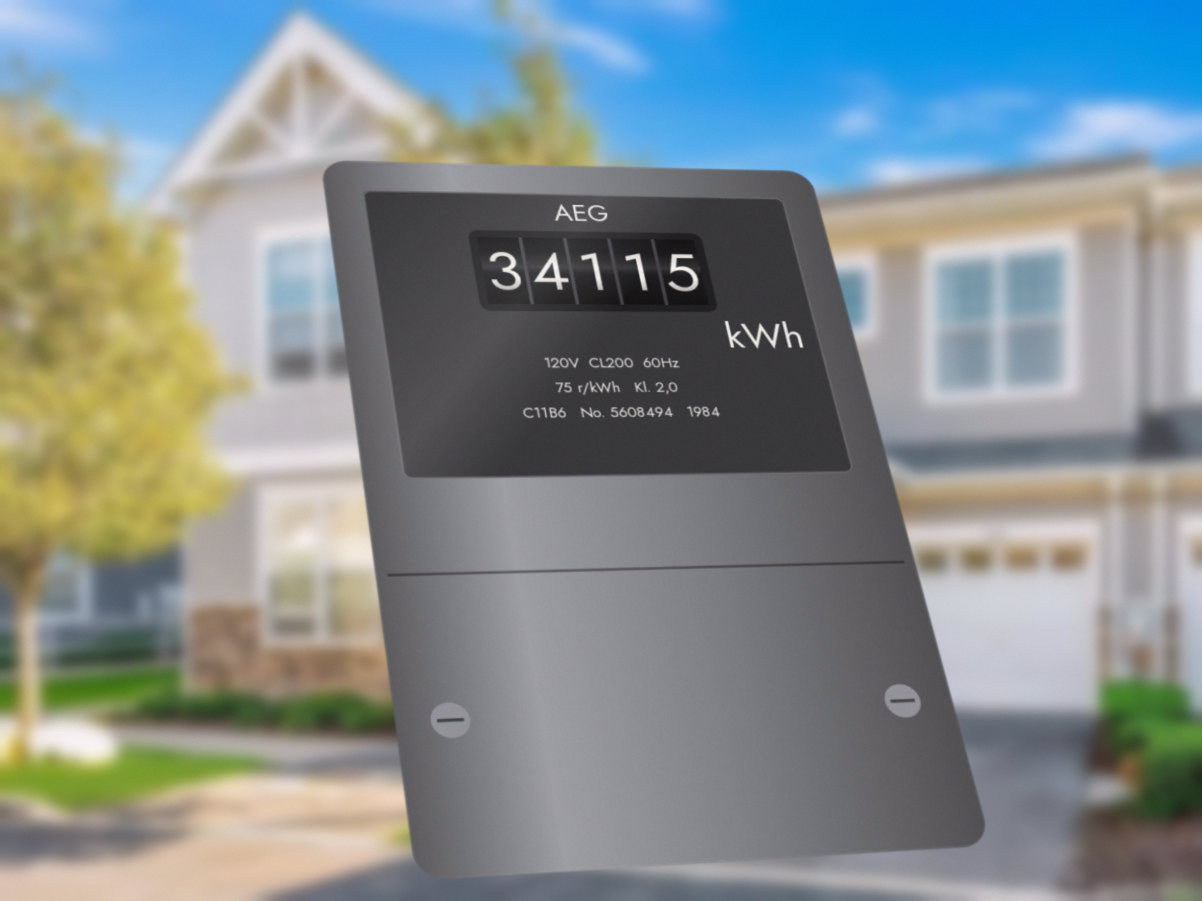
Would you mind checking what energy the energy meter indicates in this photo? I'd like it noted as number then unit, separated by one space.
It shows 34115 kWh
